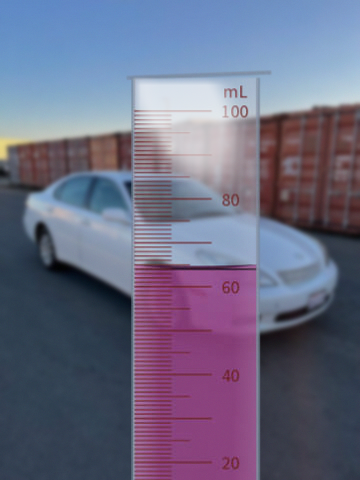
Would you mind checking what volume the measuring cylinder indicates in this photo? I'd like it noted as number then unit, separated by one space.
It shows 64 mL
